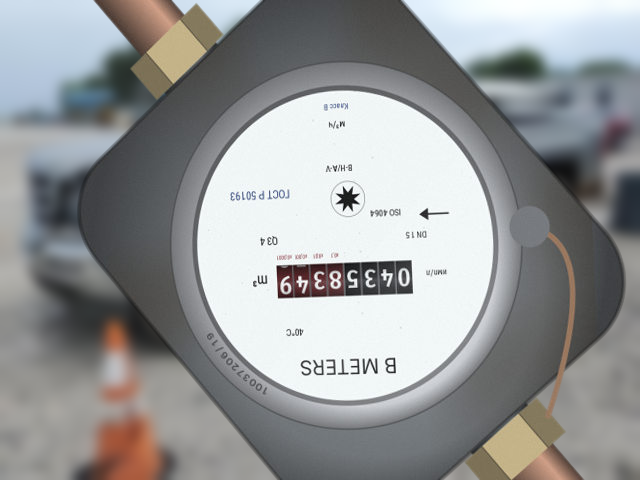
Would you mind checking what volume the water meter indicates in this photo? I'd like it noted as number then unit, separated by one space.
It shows 435.8349 m³
